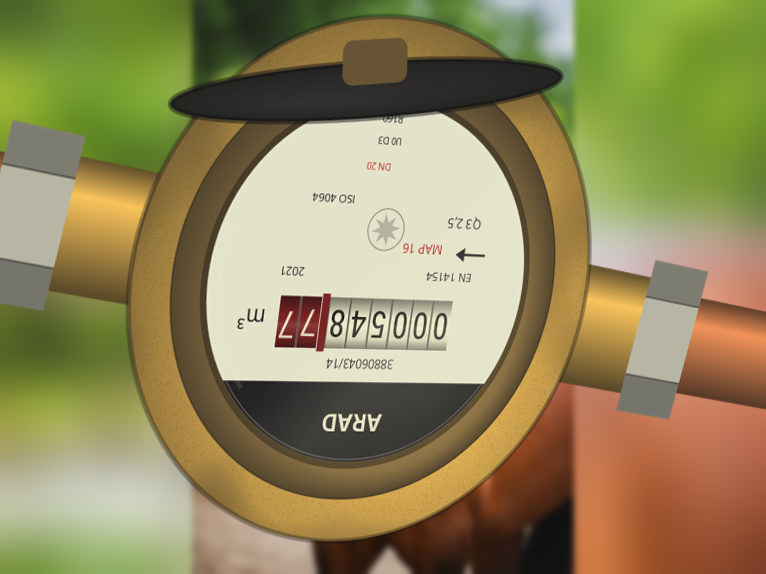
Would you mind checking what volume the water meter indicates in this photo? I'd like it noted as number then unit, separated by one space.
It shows 548.77 m³
